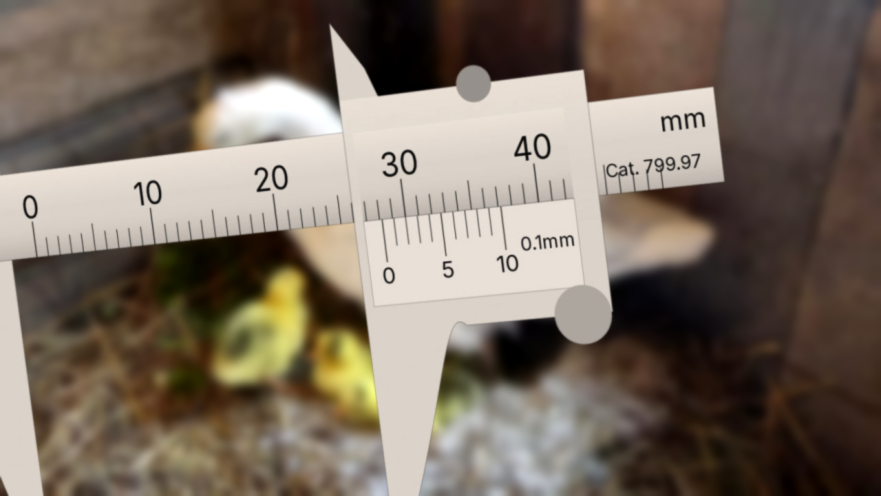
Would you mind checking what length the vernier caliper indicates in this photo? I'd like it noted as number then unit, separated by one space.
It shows 28.2 mm
